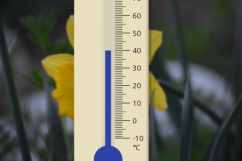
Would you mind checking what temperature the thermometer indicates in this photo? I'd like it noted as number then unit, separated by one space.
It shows 40 °C
